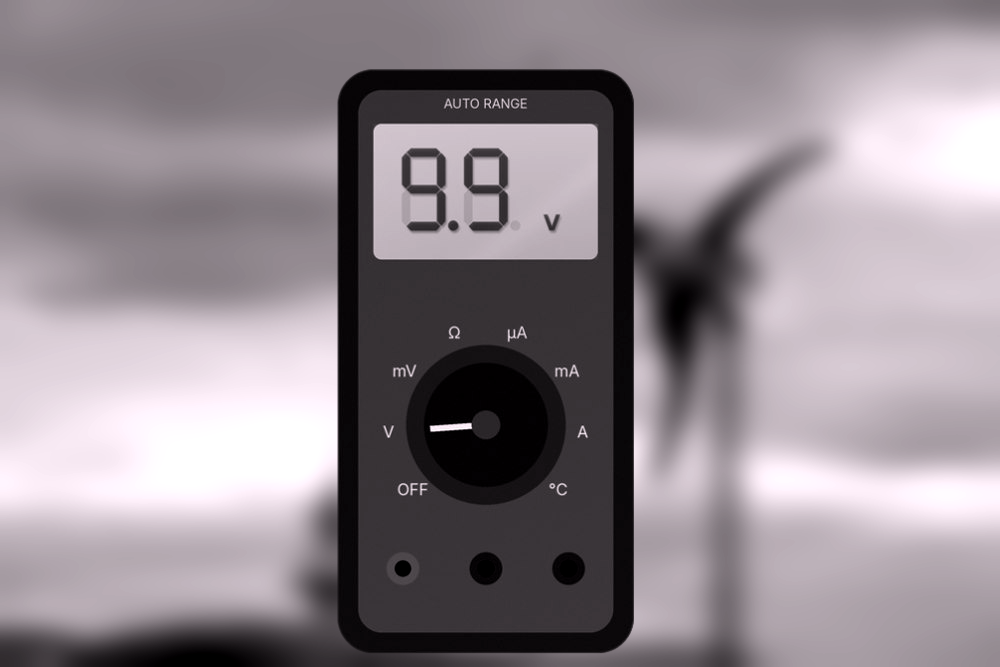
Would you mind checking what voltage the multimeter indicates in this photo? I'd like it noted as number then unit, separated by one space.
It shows 9.9 V
